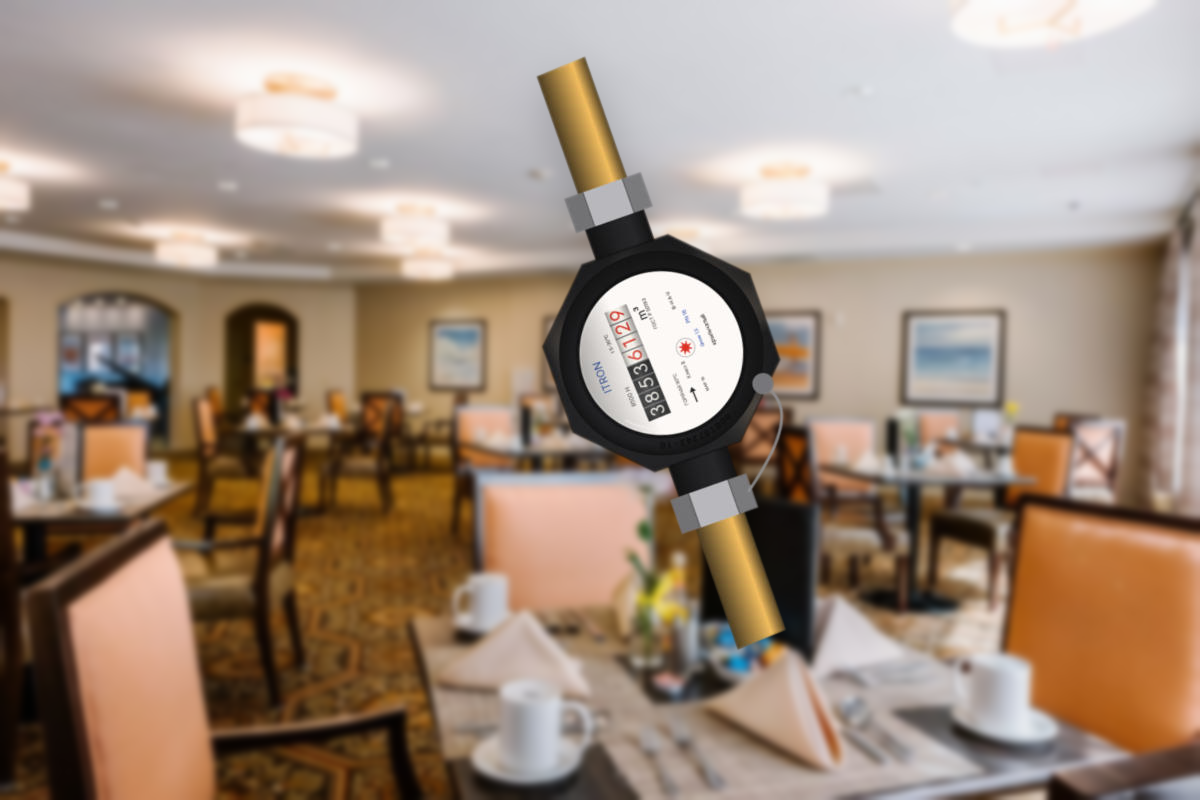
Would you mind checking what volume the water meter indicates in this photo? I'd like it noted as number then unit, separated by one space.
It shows 3853.6129 m³
